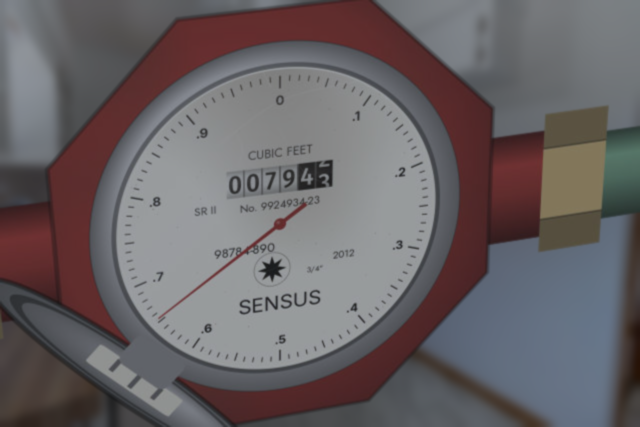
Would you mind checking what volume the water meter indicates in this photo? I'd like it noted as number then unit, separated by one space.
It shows 7942.65 ft³
